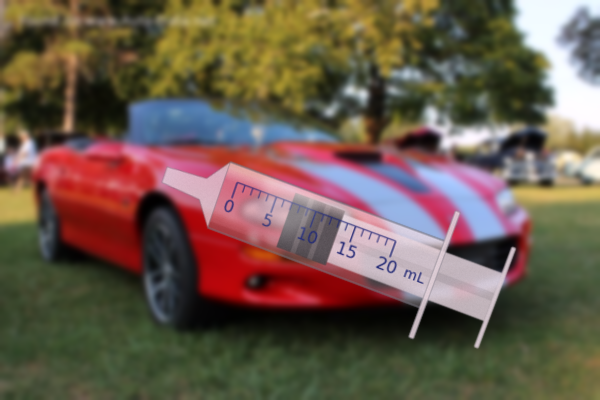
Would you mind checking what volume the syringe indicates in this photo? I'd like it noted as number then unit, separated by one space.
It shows 7 mL
